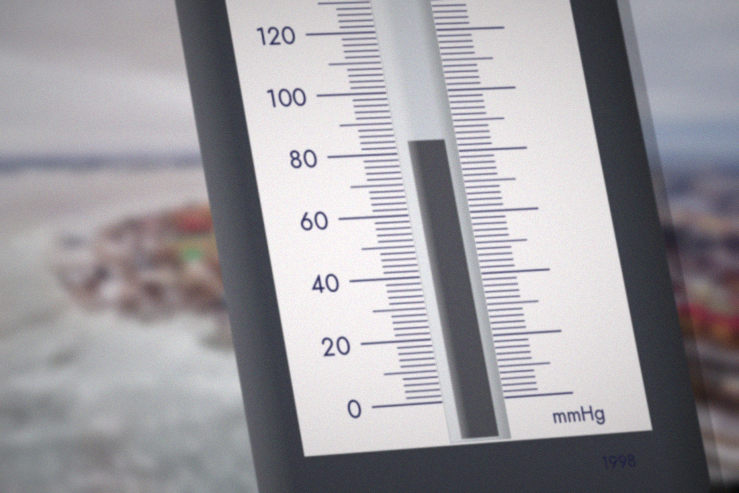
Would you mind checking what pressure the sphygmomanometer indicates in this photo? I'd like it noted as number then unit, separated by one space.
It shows 84 mmHg
